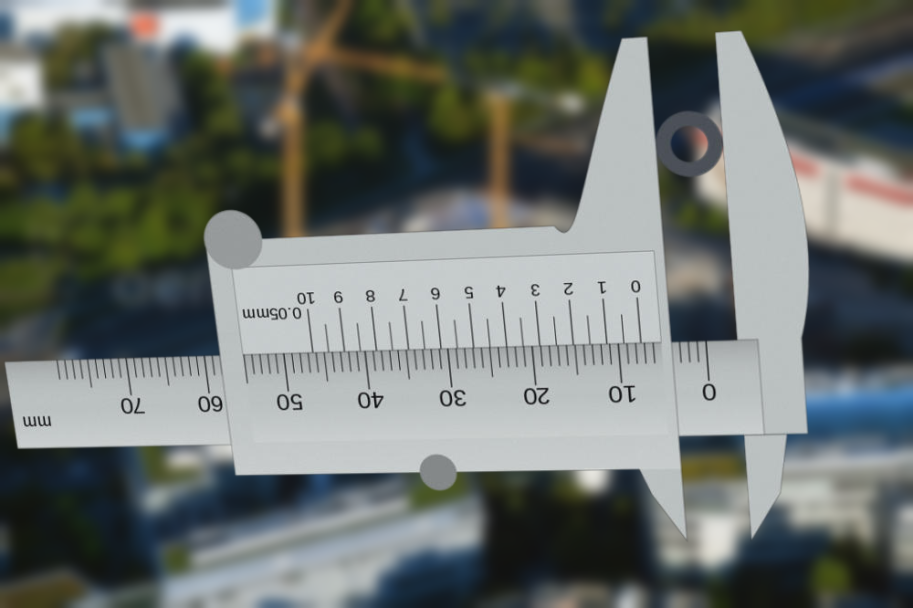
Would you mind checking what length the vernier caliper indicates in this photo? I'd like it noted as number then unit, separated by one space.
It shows 7.4 mm
